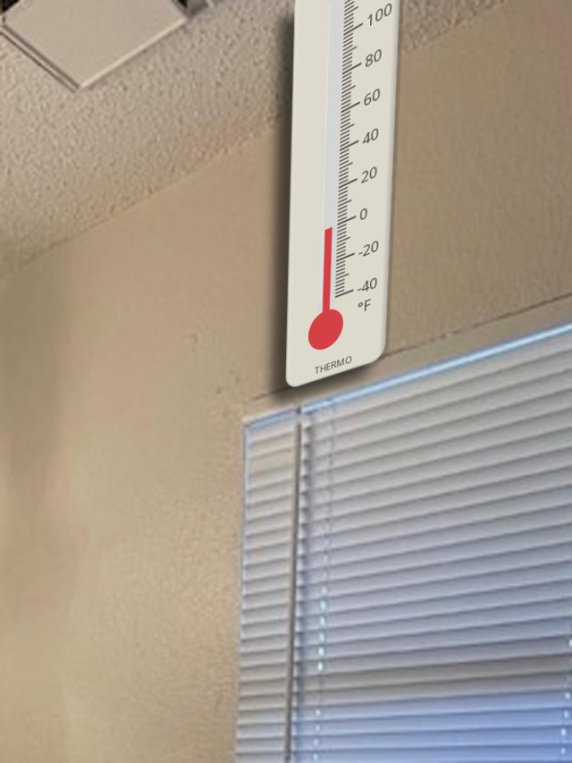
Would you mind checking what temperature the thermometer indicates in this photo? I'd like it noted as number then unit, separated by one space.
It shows 0 °F
